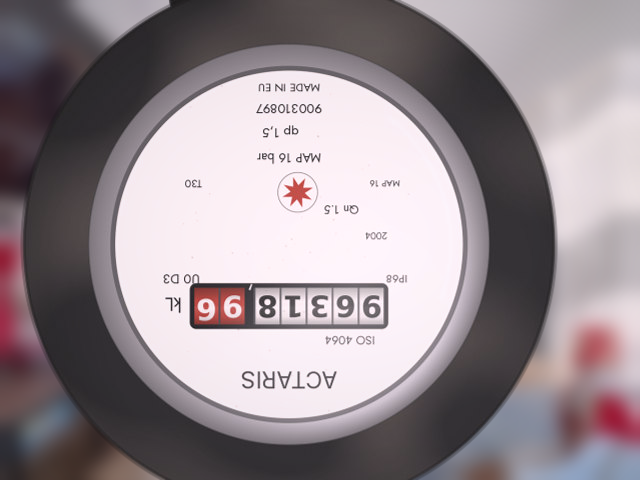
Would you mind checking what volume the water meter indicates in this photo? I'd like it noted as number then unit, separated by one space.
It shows 96318.96 kL
